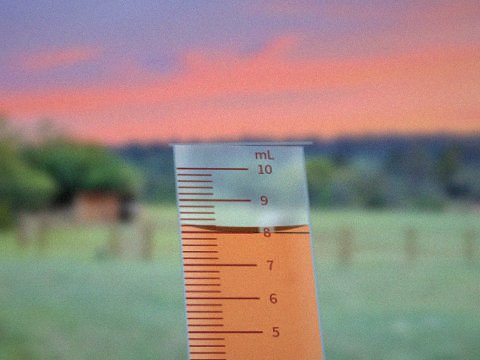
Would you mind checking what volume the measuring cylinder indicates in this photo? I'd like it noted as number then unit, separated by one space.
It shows 8 mL
